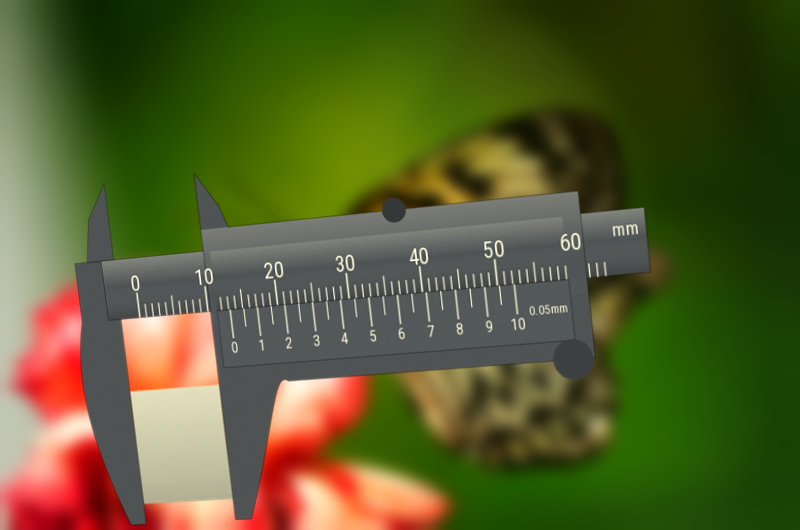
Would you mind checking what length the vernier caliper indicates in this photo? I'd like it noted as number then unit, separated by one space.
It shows 13.2 mm
